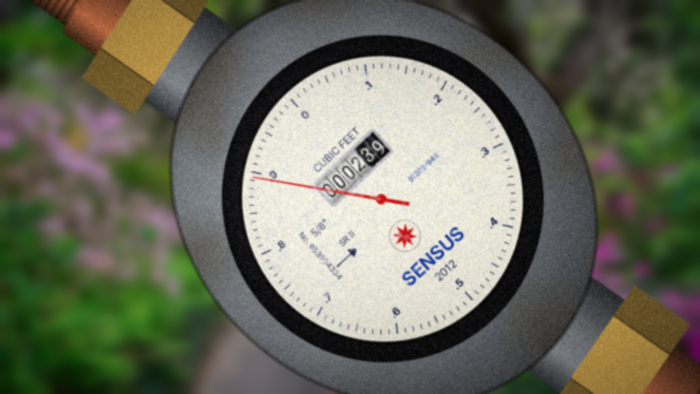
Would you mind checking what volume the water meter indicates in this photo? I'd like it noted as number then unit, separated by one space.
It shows 238.89 ft³
